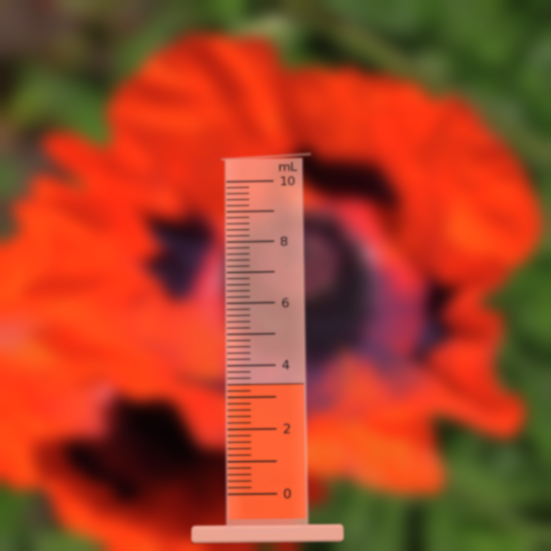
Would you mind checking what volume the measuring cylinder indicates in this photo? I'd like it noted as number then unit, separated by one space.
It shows 3.4 mL
